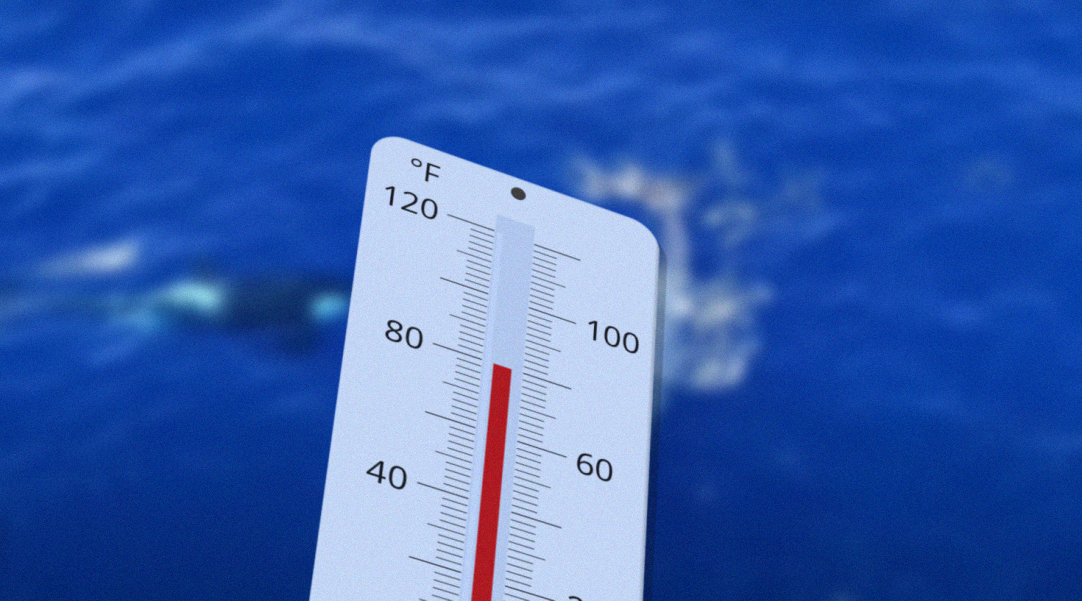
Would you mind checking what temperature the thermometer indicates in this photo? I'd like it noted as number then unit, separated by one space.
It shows 80 °F
